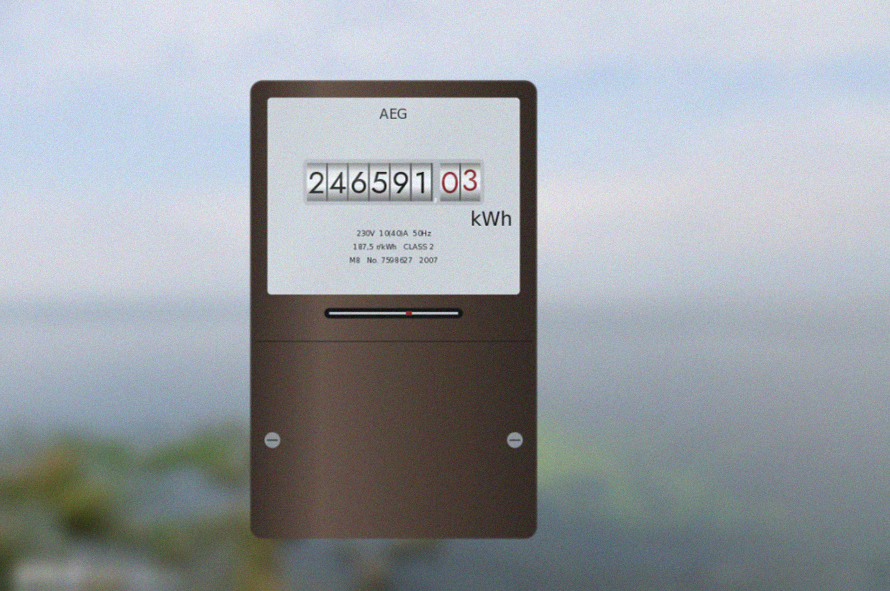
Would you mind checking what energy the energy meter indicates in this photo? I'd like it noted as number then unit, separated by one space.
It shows 246591.03 kWh
